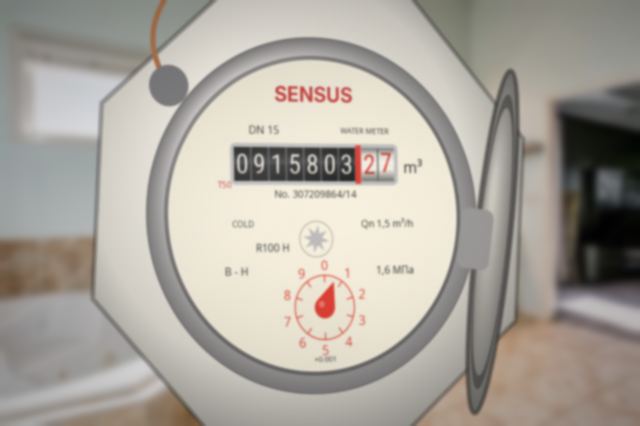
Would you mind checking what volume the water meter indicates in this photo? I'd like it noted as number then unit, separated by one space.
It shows 915803.270 m³
